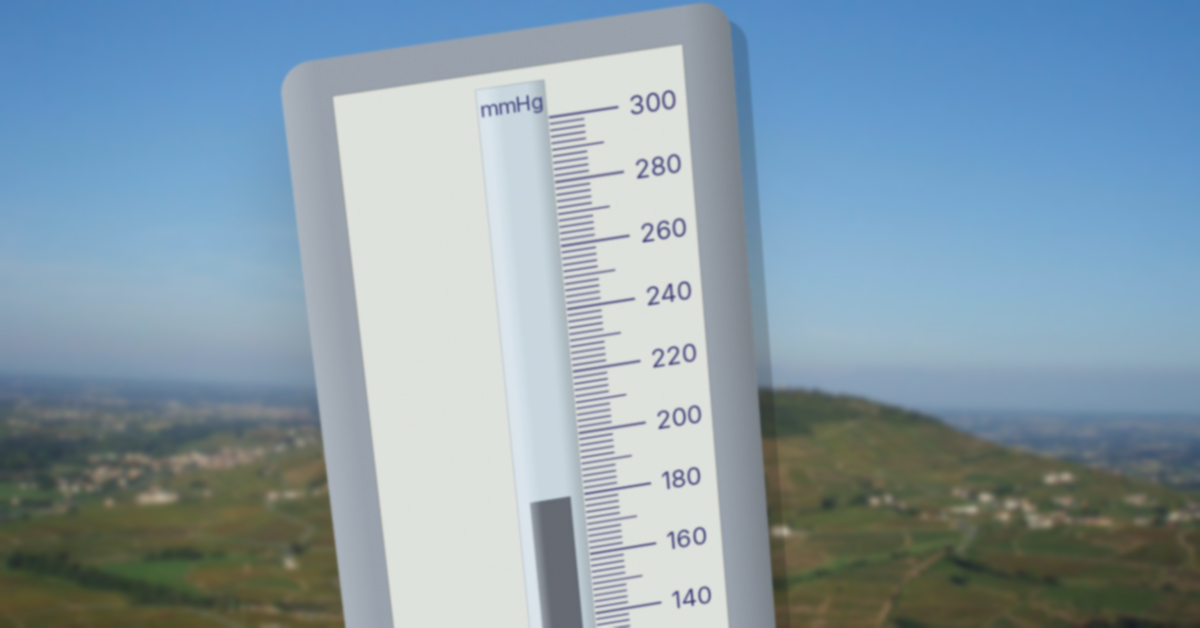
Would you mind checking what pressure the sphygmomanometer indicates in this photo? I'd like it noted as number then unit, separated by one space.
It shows 180 mmHg
